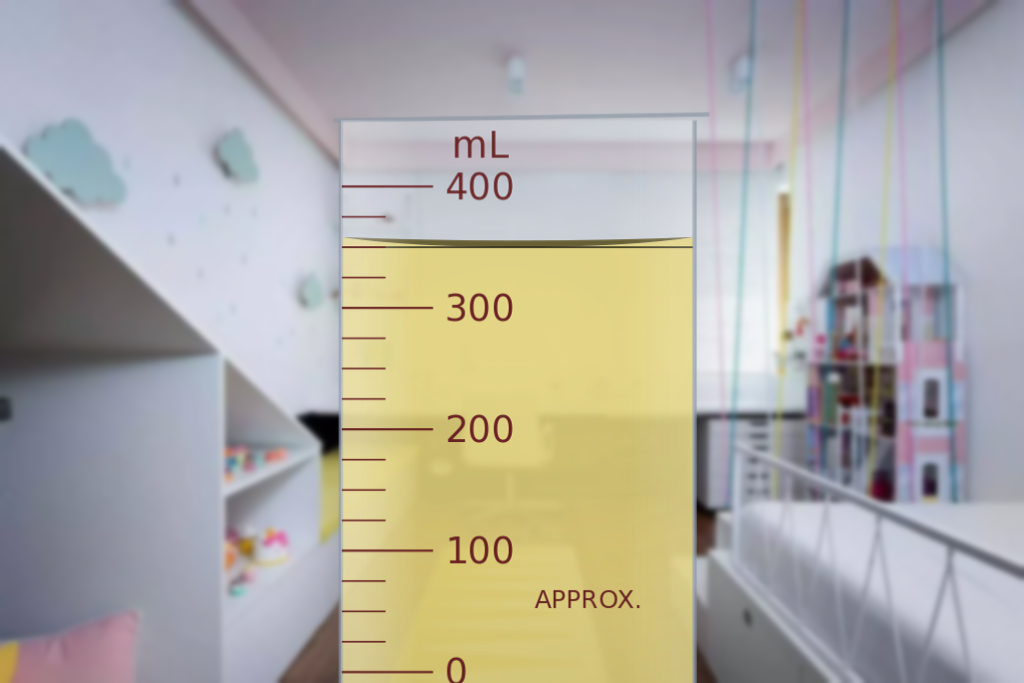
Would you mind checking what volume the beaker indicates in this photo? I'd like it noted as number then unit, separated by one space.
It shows 350 mL
